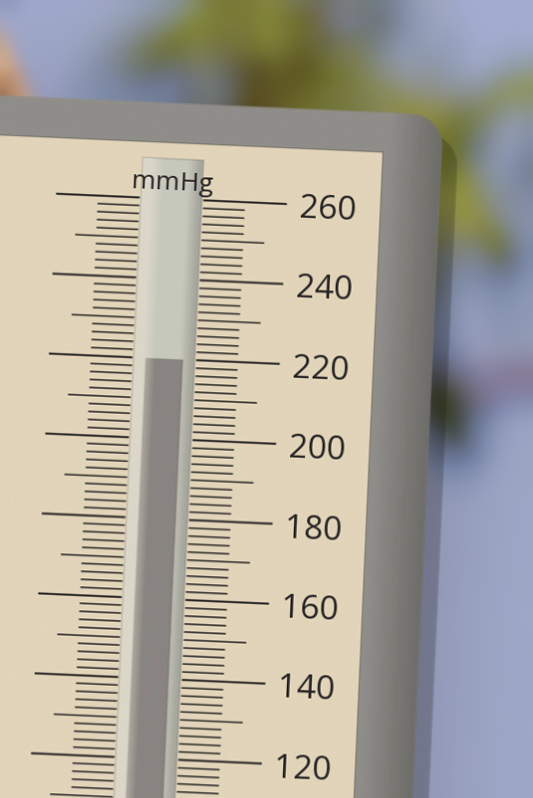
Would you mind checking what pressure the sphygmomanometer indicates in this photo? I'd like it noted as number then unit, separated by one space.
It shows 220 mmHg
